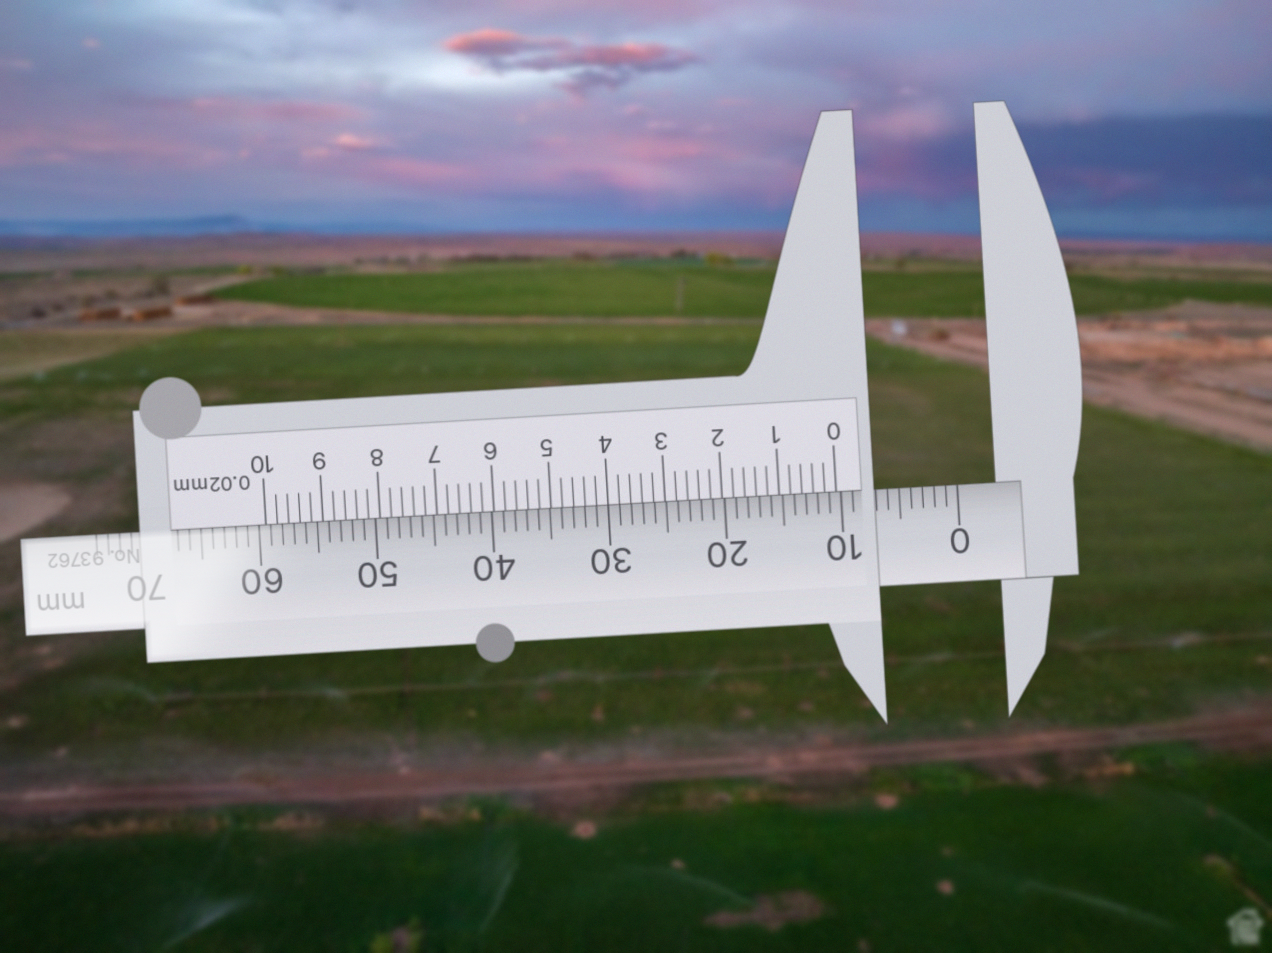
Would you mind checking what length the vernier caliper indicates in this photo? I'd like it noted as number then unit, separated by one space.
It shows 10.4 mm
